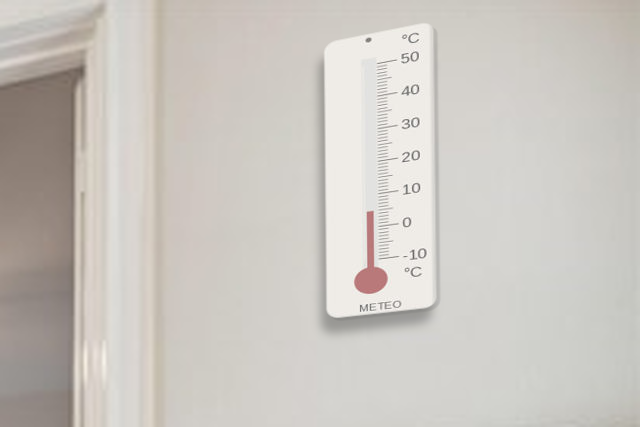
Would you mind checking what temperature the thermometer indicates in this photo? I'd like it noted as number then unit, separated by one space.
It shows 5 °C
